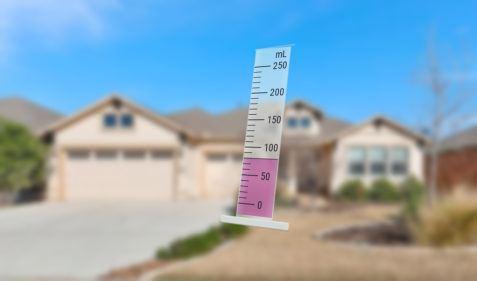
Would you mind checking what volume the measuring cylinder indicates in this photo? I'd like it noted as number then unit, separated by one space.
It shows 80 mL
